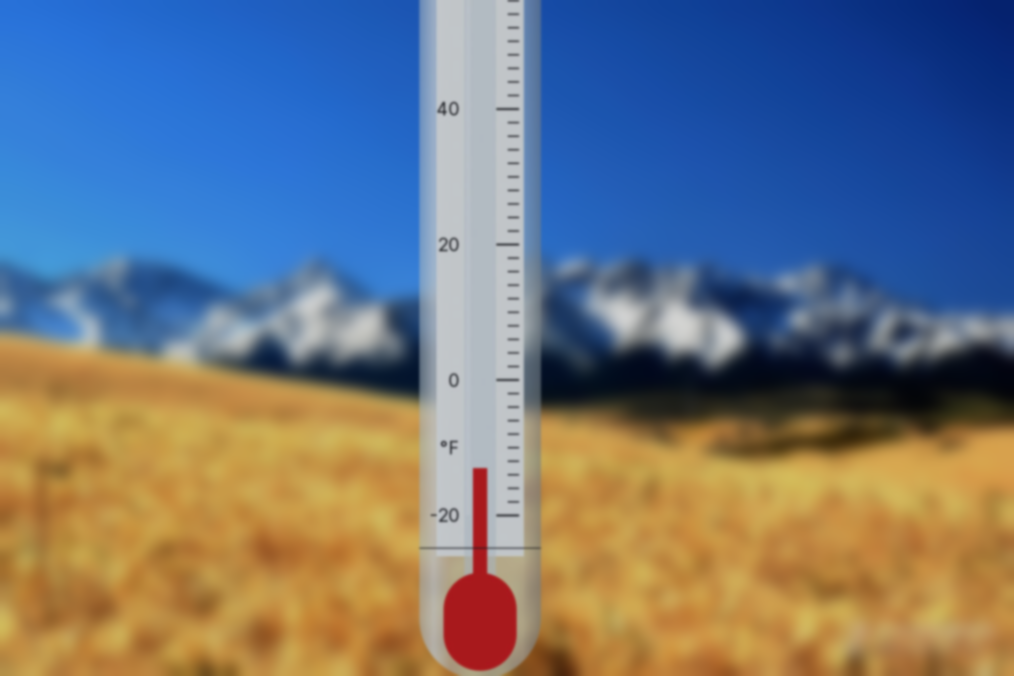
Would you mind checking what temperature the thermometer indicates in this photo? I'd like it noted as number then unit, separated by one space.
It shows -13 °F
